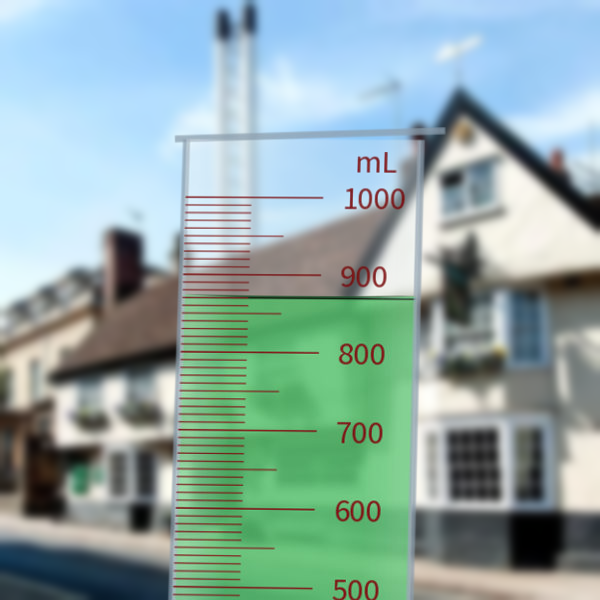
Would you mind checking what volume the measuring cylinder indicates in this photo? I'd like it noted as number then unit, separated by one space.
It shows 870 mL
